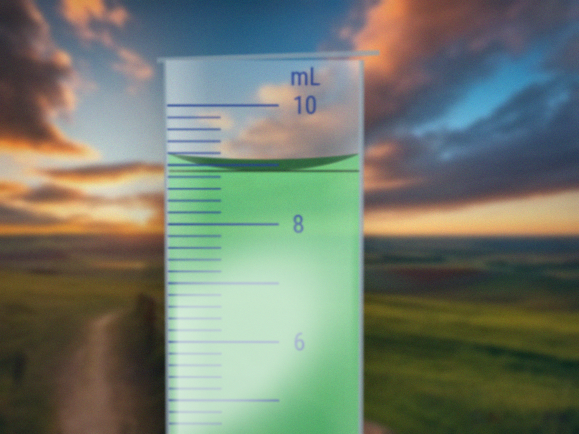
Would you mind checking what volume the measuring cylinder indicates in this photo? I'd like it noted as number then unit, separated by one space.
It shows 8.9 mL
